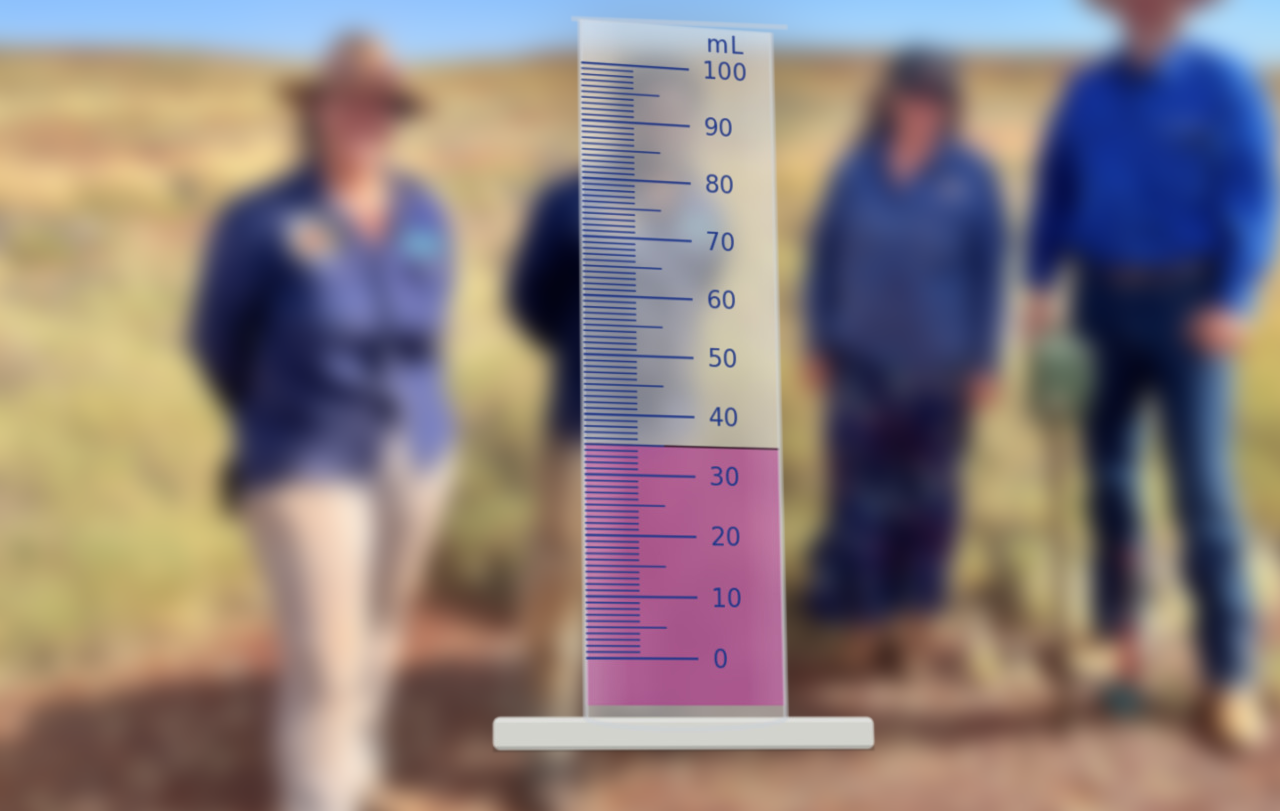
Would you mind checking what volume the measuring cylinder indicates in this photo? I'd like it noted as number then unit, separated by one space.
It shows 35 mL
